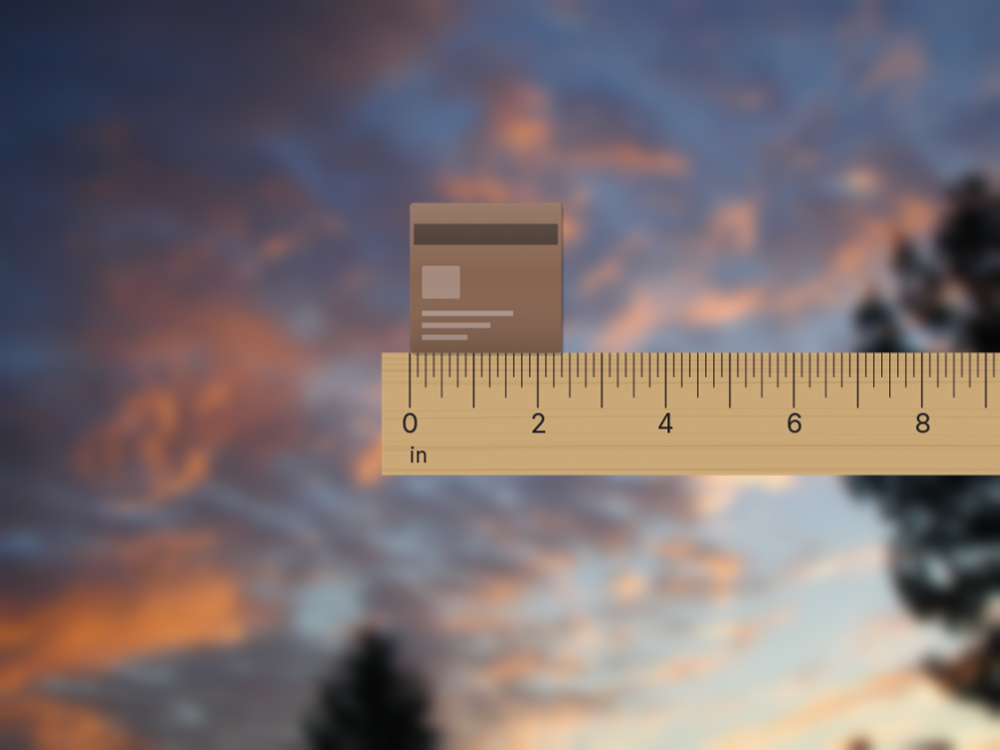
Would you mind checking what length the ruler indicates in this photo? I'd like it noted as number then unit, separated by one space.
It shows 2.375 in
